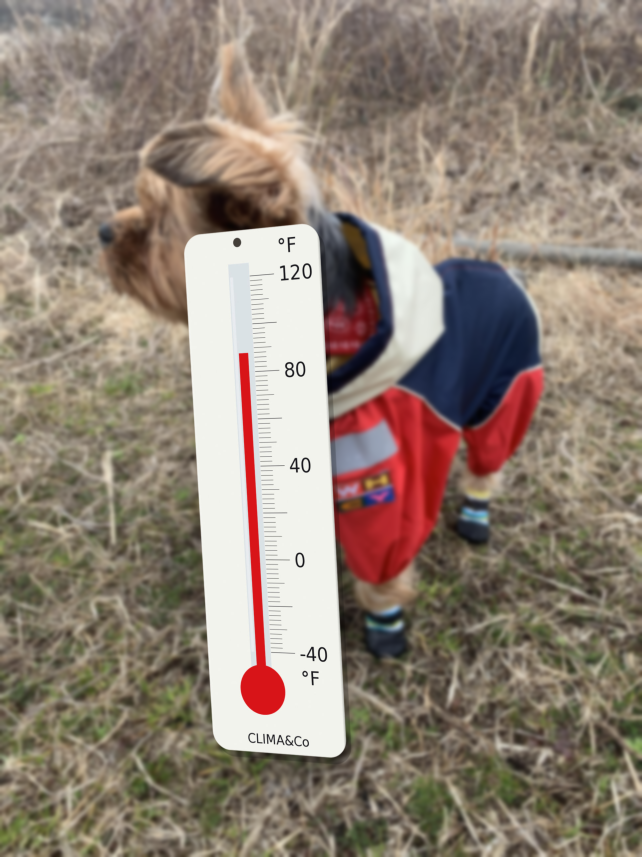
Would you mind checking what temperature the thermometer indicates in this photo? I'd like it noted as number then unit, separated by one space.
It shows 88 °F
